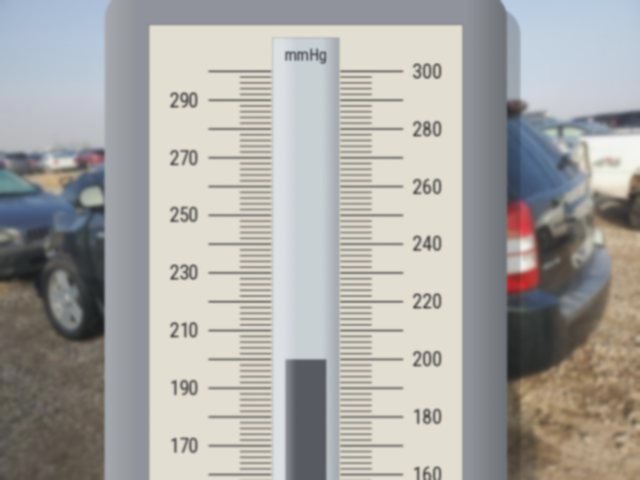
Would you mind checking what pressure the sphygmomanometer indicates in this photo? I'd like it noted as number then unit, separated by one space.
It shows 200 mmHg
